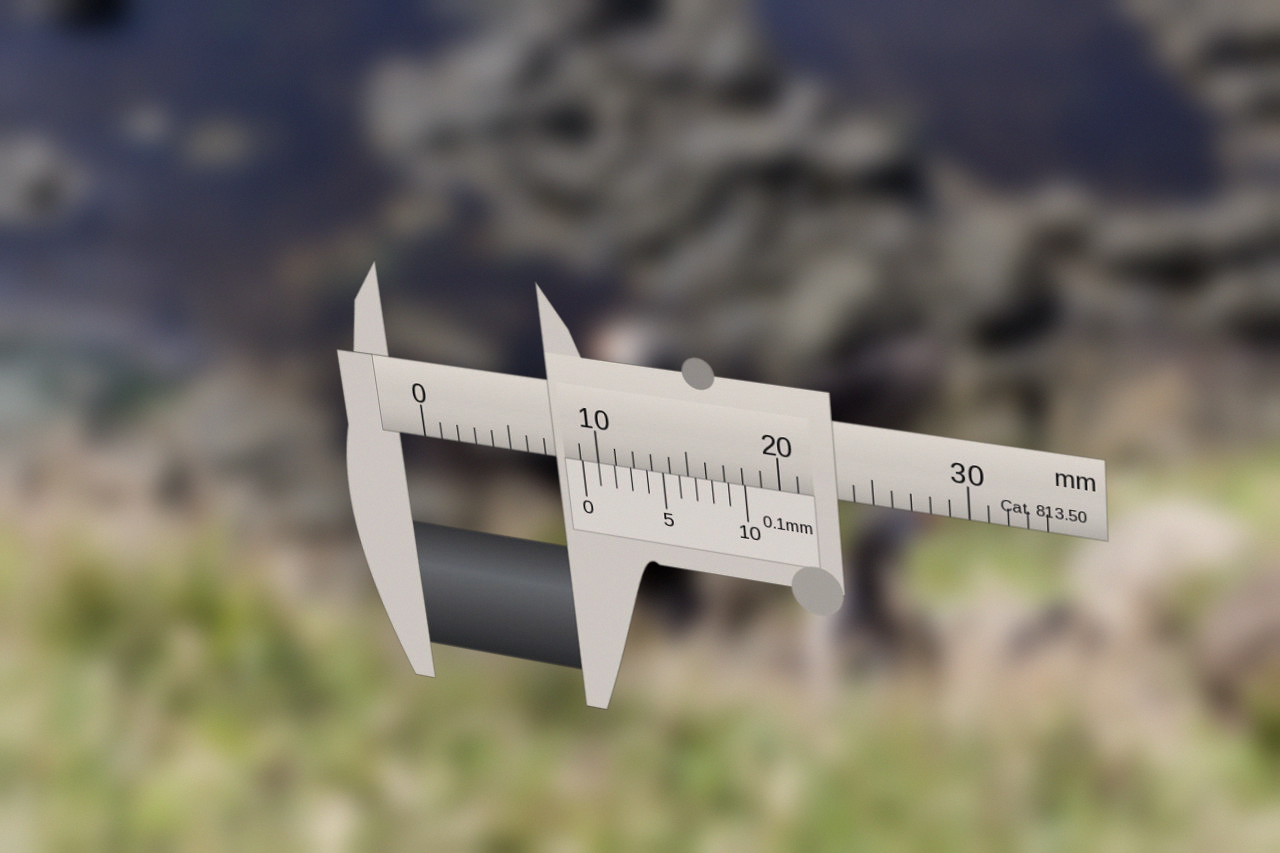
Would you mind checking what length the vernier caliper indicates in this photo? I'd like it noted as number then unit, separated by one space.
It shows 9.1 mm
